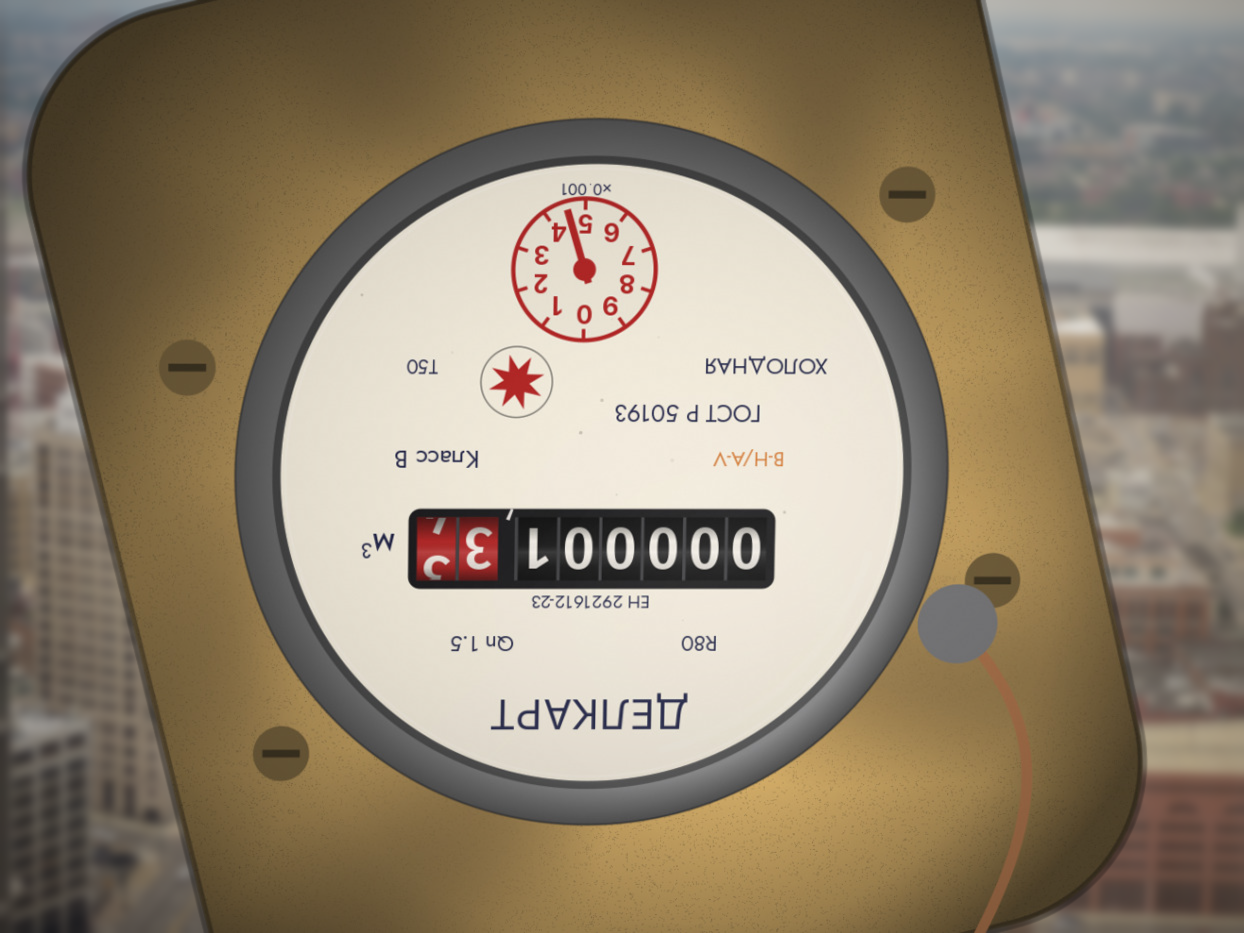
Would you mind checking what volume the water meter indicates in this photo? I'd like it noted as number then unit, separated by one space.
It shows 1.334 m³
